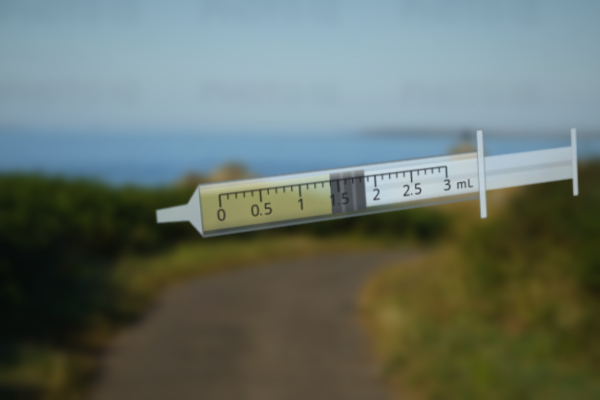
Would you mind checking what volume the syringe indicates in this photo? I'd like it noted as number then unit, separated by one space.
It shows 1.4 mL
